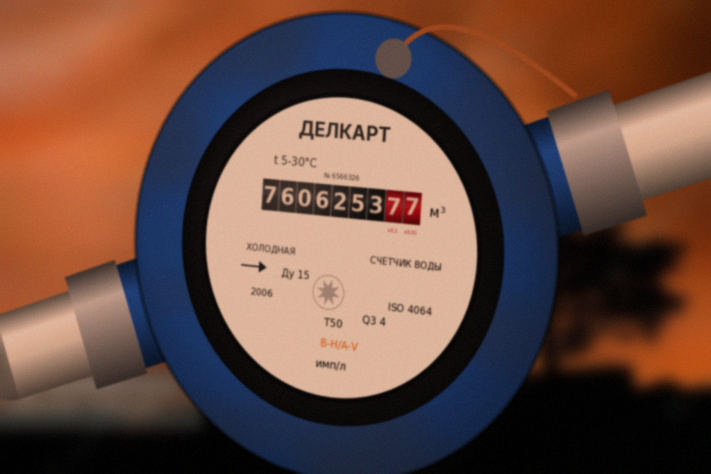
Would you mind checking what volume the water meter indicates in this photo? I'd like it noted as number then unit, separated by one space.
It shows 7606253.77 m³
